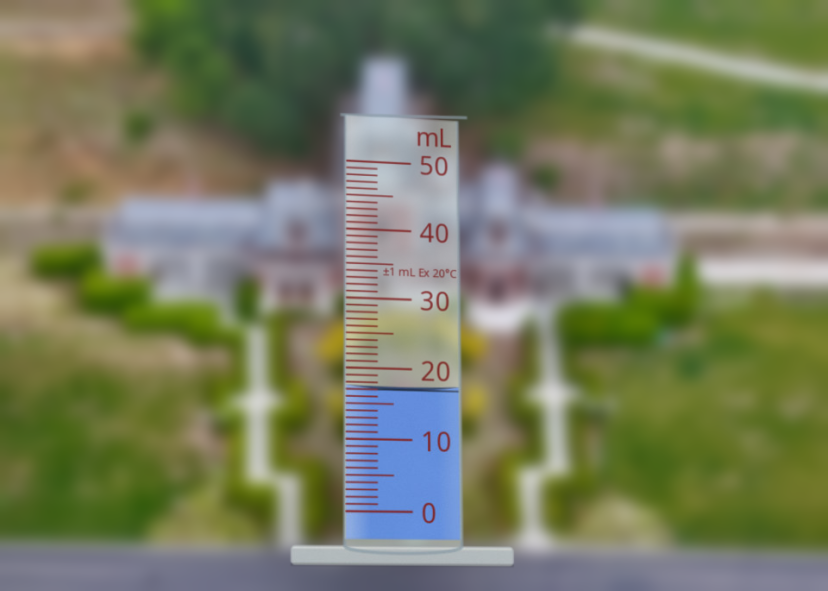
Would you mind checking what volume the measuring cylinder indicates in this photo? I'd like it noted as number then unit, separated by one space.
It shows 17 mL
